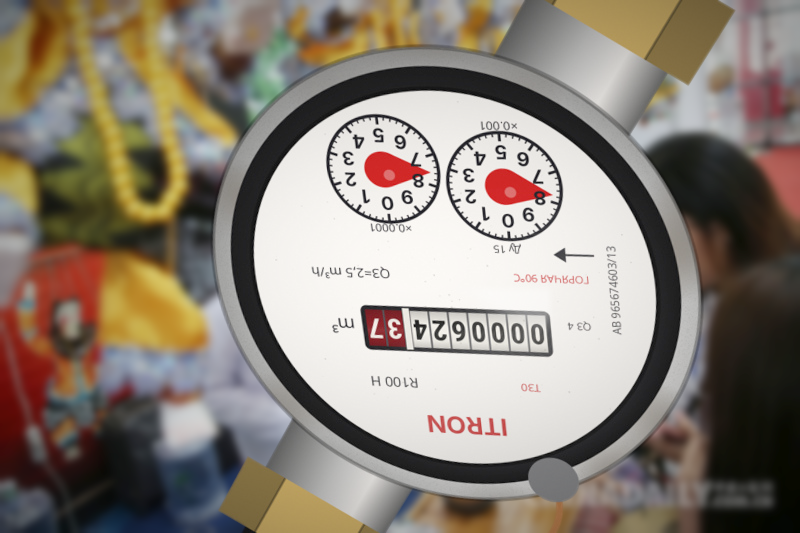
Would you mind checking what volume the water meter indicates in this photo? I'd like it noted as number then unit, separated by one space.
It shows 624.3777 m³
